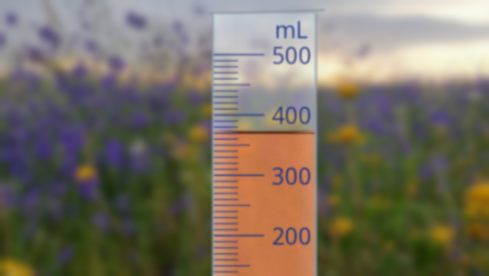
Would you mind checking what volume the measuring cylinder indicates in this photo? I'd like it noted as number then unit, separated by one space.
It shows 370 mL
